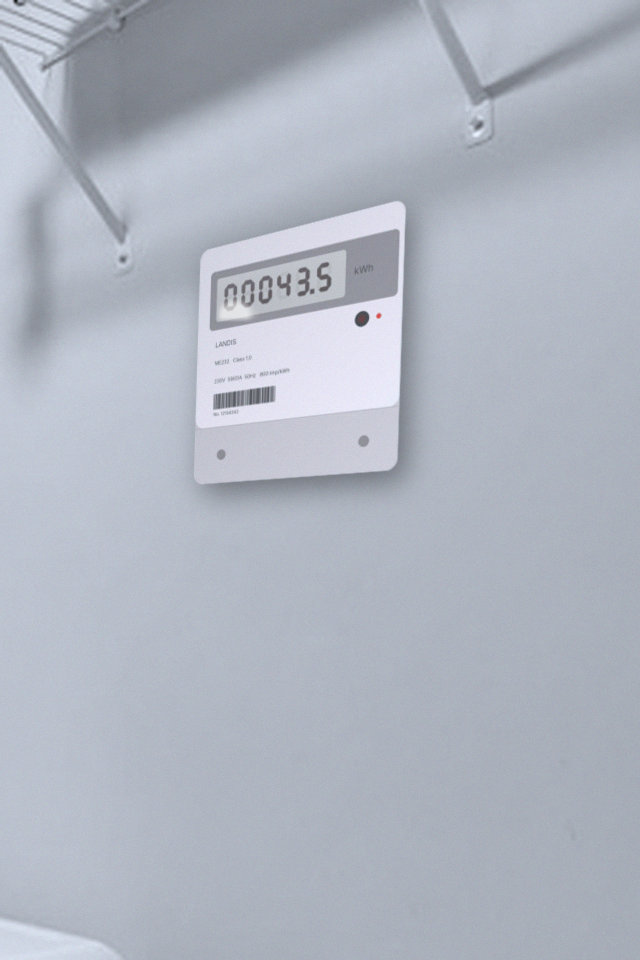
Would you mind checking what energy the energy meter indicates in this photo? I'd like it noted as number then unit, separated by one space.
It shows 43.5 kWh
